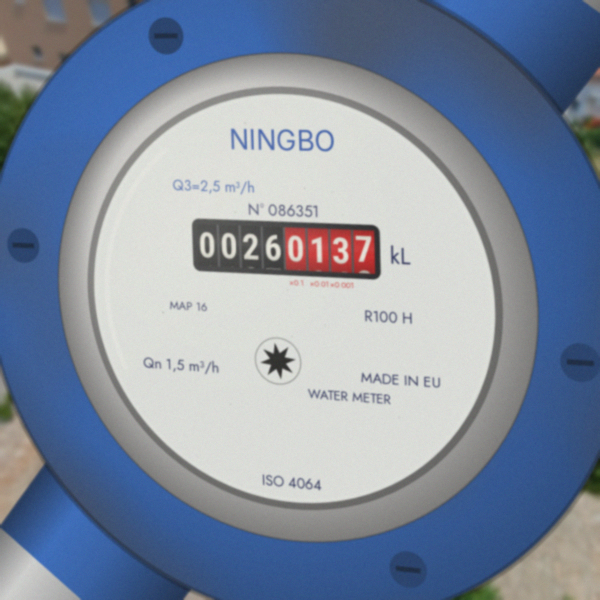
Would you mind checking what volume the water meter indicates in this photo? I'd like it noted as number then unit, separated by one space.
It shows 26.0137 kL
